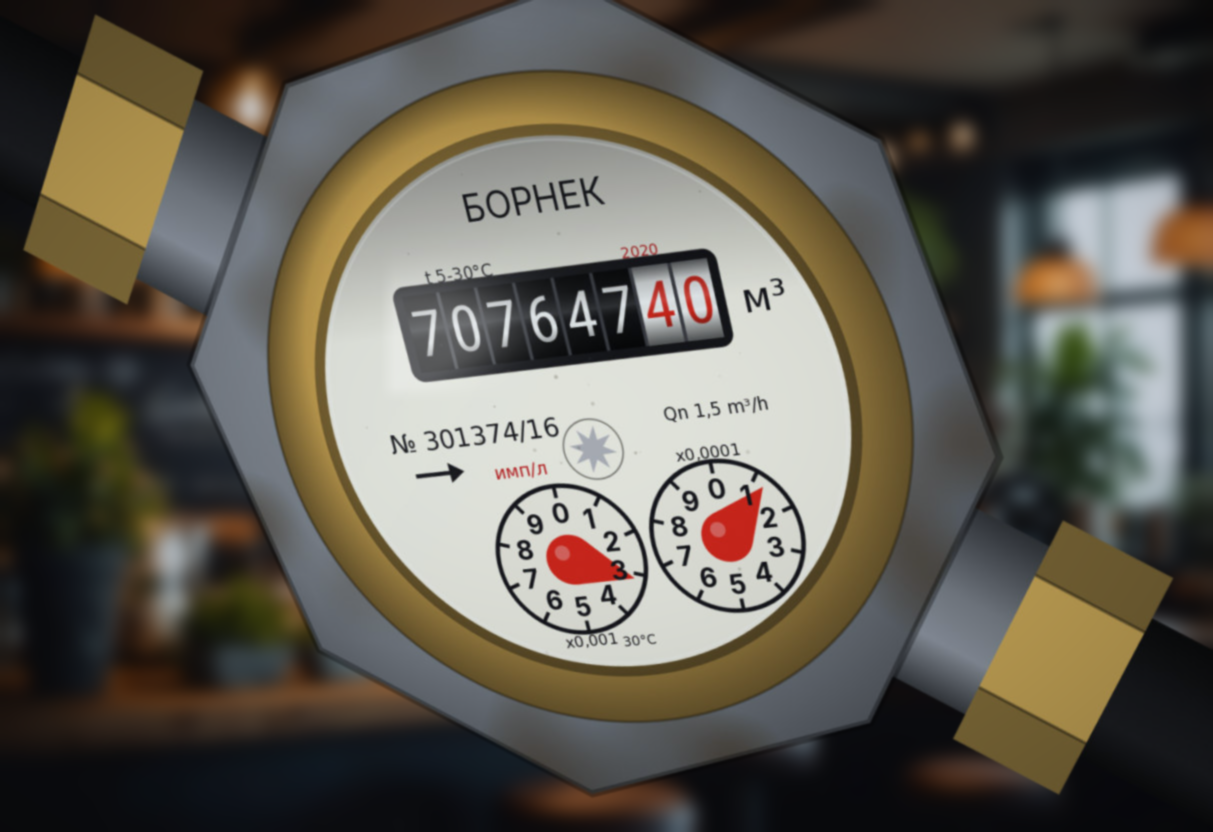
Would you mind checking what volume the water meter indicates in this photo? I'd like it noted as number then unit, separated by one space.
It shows 707647.4031 m³
